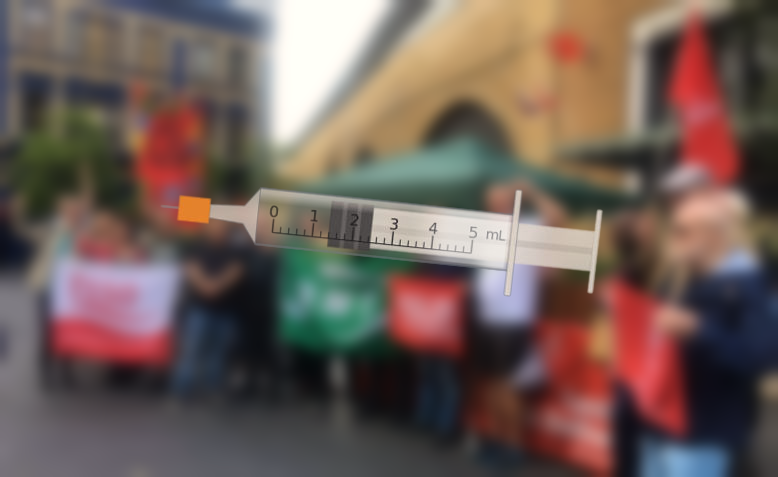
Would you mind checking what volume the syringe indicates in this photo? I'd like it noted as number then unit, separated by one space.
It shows 1.4 mL
